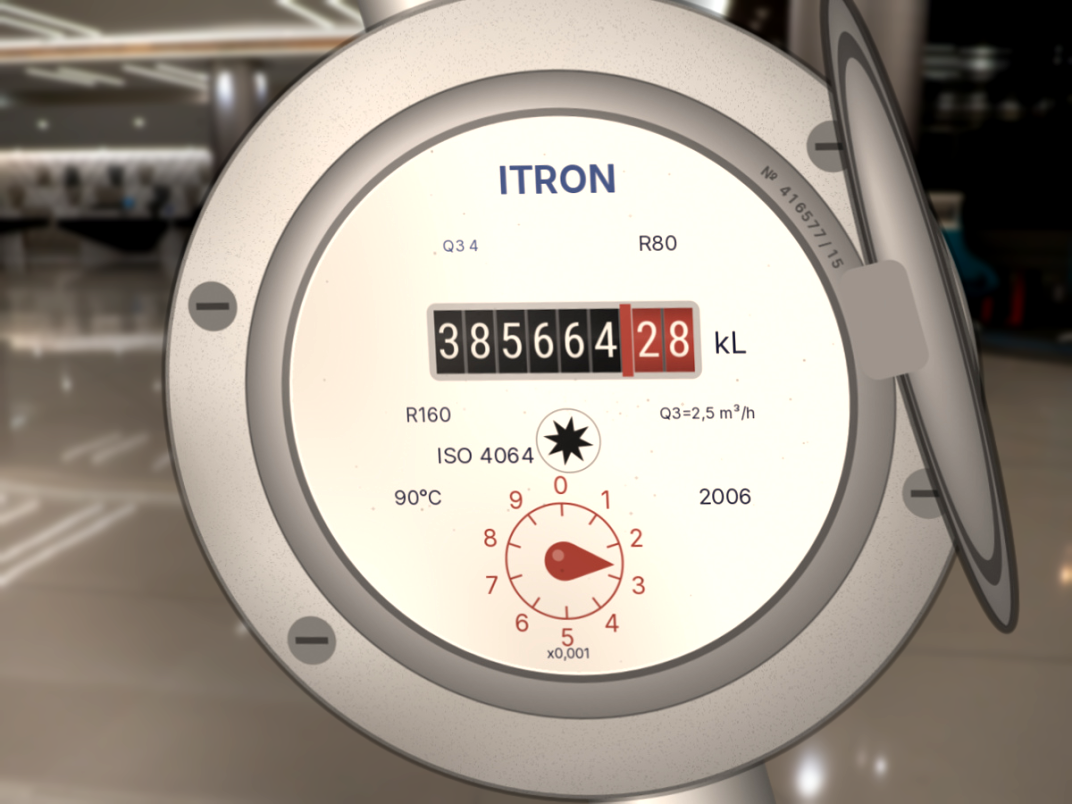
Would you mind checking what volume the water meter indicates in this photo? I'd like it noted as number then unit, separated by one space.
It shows 385664.282 kL
